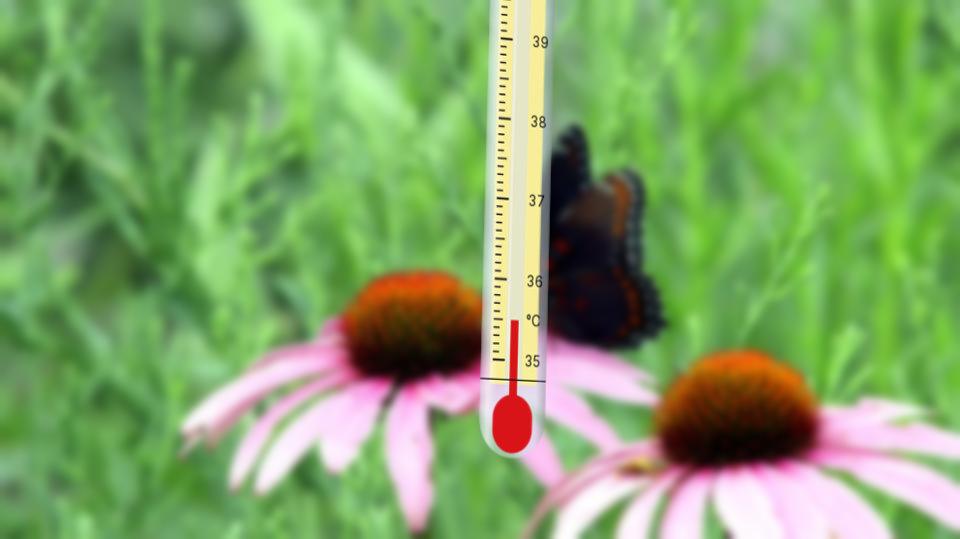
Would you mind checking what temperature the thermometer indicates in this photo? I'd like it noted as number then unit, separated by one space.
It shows 35.5 °C
